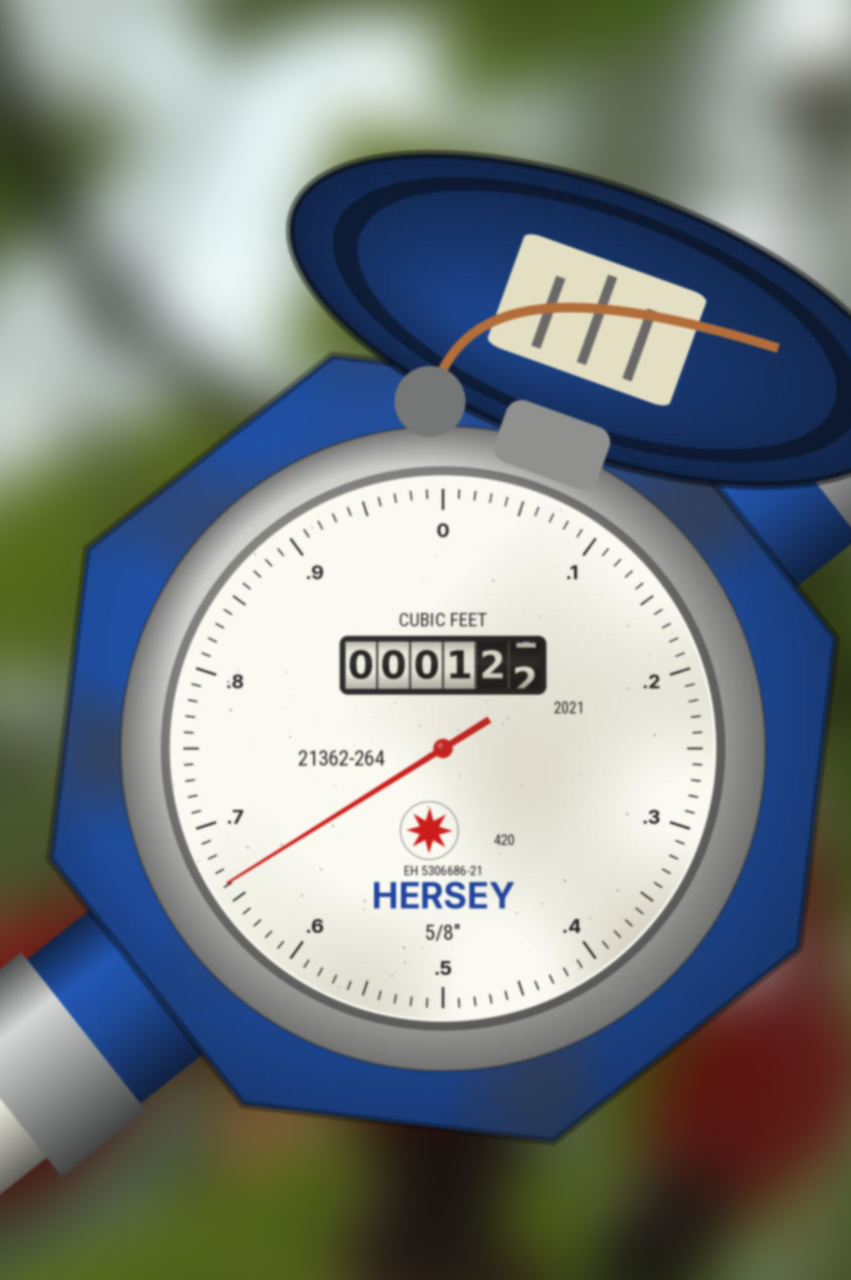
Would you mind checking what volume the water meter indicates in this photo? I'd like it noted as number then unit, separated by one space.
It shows 121.66 ft³
